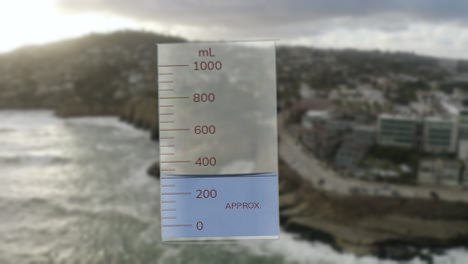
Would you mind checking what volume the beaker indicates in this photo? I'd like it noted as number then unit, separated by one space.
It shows 300 mL
